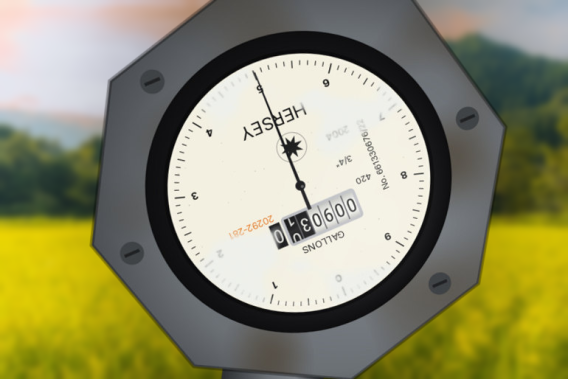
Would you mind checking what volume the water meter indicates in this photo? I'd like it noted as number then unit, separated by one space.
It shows 90305.0 gal
